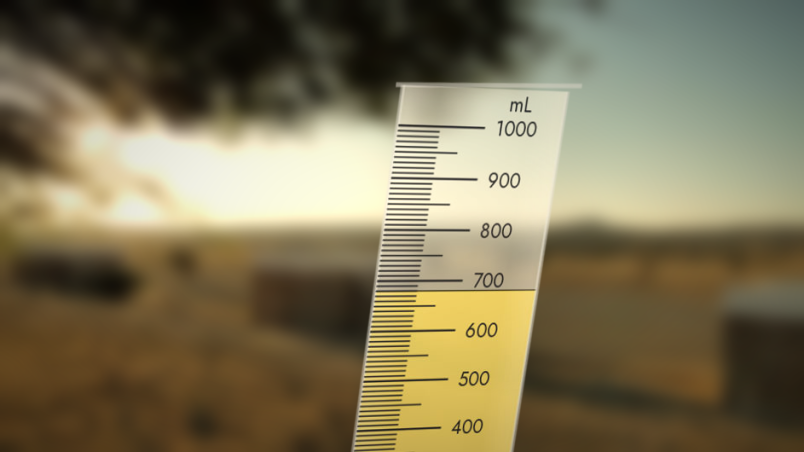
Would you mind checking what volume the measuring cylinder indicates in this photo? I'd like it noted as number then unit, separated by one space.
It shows 680 mL
